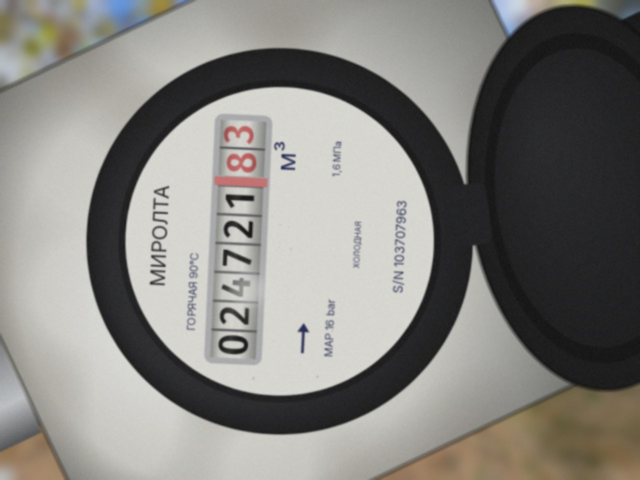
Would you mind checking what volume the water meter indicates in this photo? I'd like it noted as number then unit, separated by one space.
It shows 24721.83 m³
